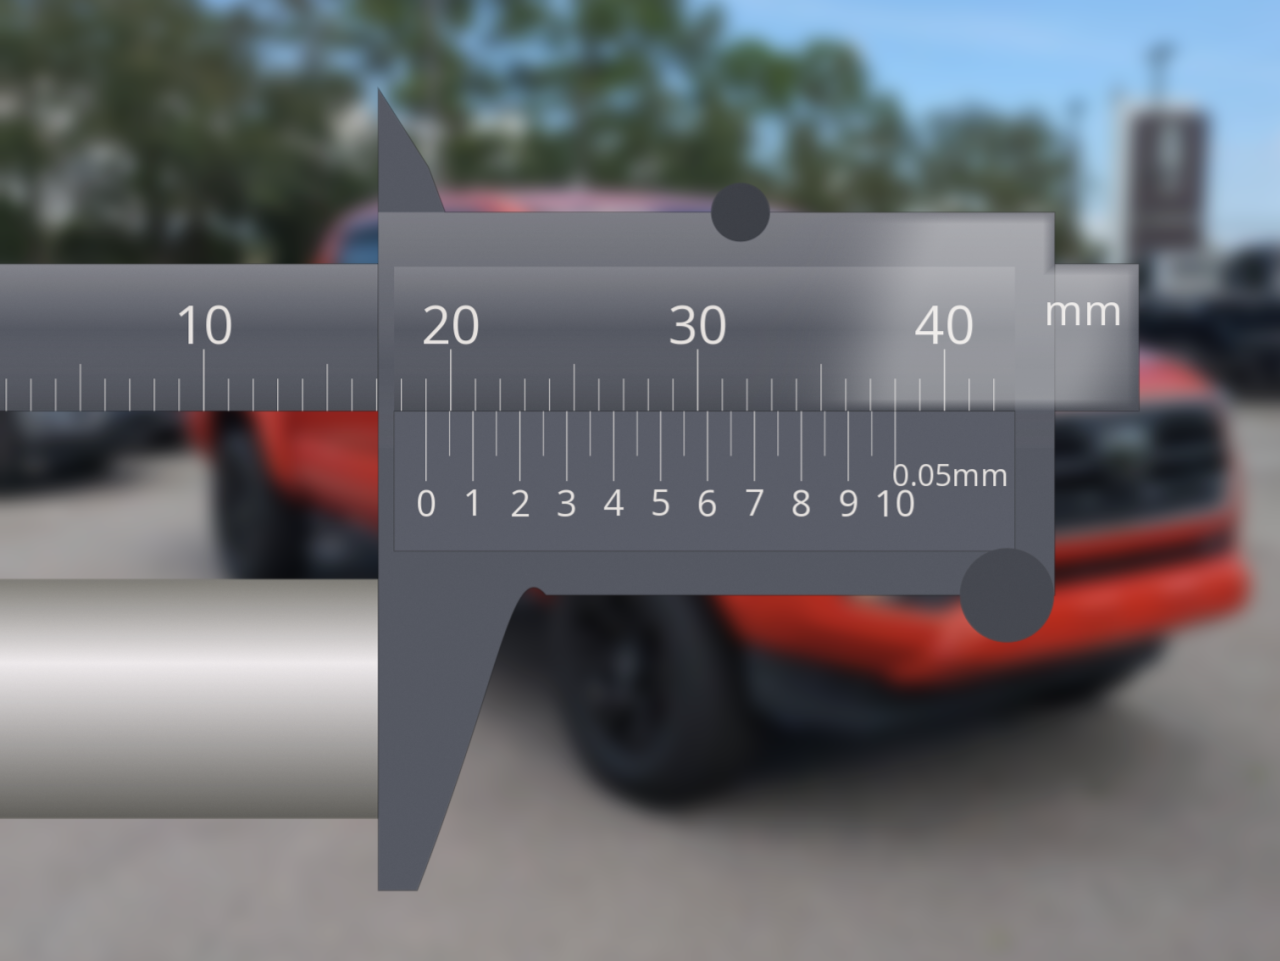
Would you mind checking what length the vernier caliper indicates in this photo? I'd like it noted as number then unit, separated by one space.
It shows 19.00 mm
